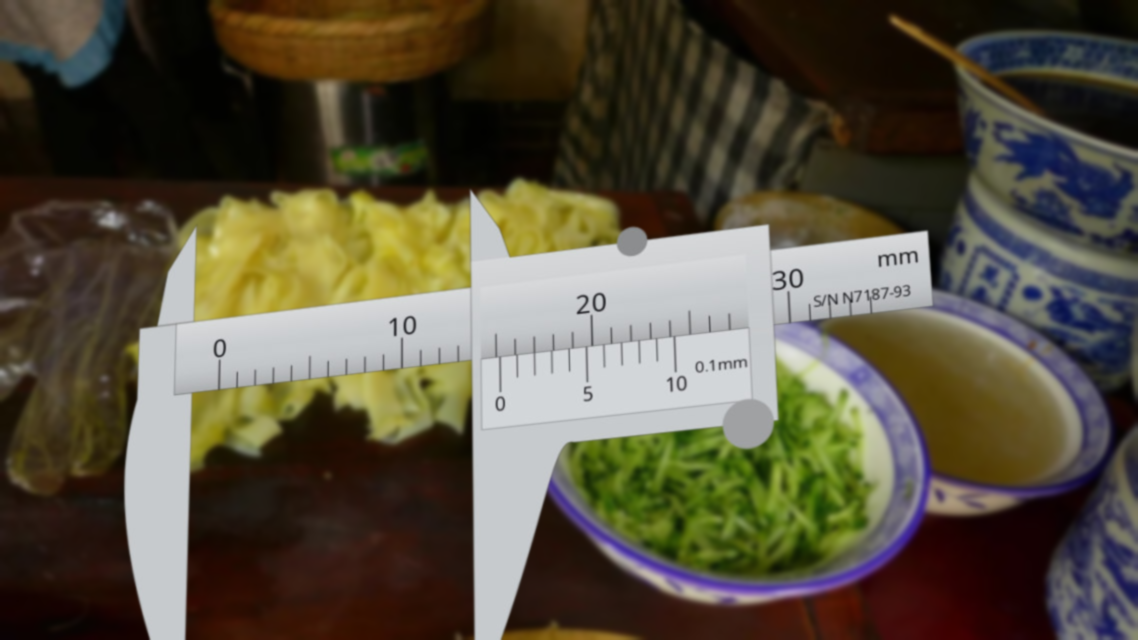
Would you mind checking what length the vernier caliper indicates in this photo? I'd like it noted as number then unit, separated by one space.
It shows 15.2 mm
